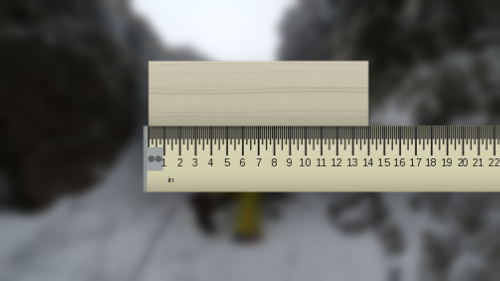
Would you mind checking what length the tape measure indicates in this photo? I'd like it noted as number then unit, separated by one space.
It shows 14 in
